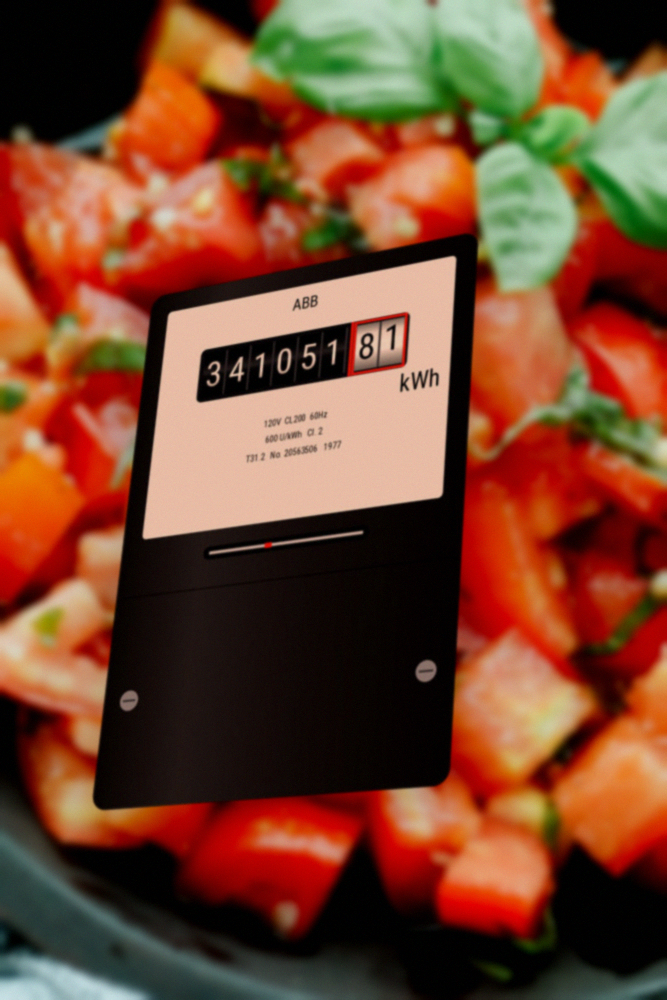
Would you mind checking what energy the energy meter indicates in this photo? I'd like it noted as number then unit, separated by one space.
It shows 341051.81 kWh
